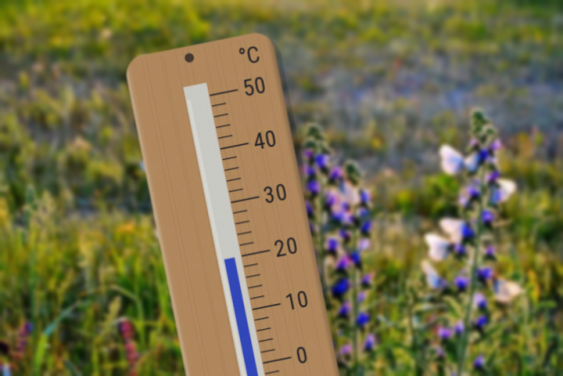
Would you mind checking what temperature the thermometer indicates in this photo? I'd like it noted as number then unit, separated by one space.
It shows 20 °C
